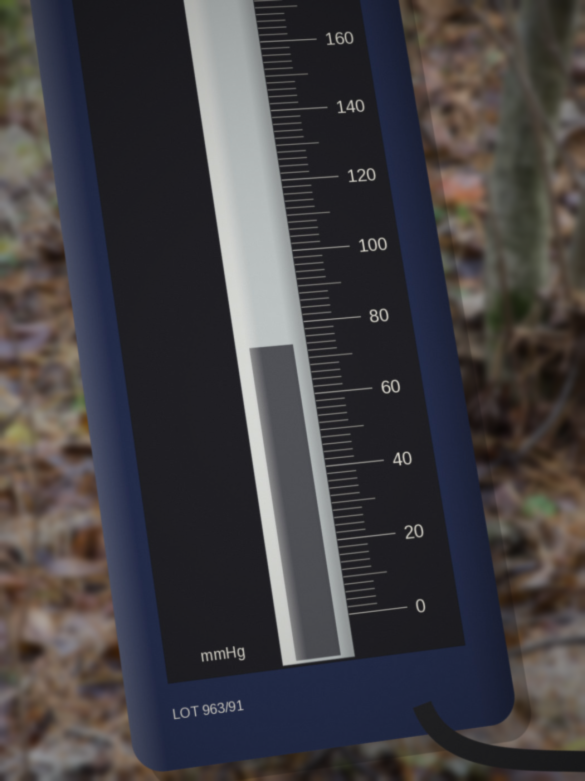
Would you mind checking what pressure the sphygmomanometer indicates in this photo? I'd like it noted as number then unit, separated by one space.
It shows 74 mmHg
